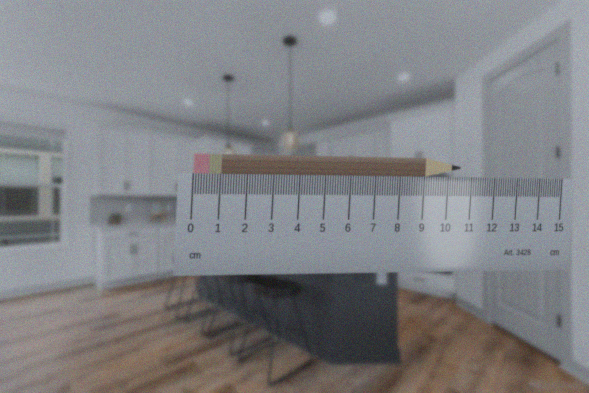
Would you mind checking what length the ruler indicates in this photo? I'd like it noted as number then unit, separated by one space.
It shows 10.5 cm
